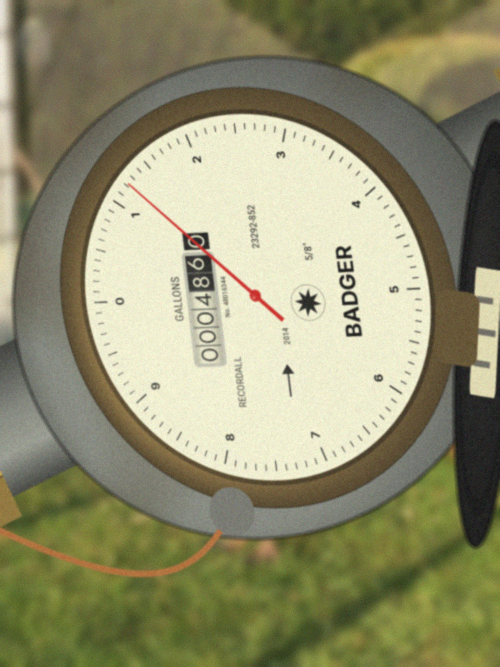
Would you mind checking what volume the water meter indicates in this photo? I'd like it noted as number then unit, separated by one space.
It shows 4861.2 gal
